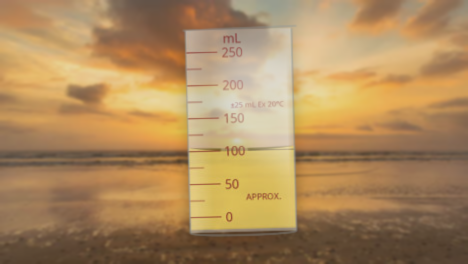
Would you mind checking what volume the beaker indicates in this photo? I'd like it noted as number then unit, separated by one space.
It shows 100 mL
